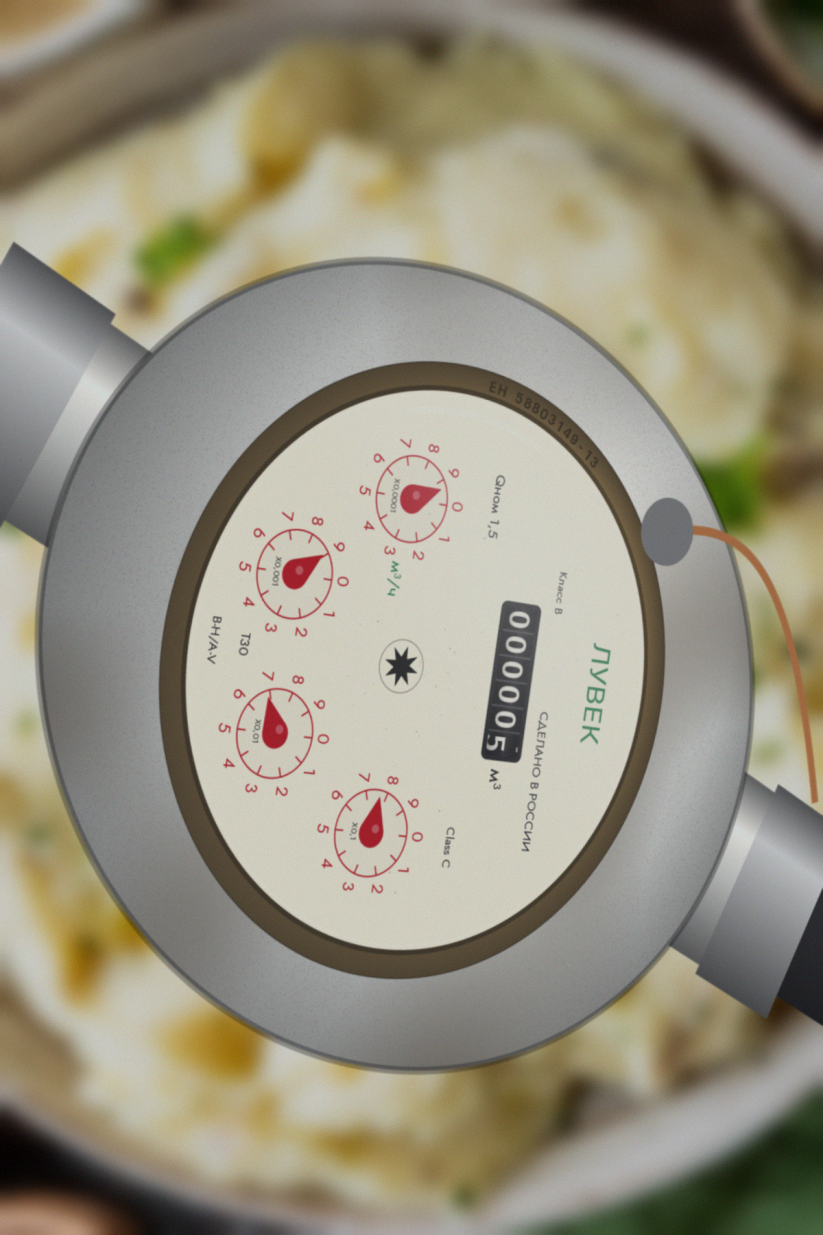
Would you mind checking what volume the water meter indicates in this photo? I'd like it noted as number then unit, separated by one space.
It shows 4.7689 m³
